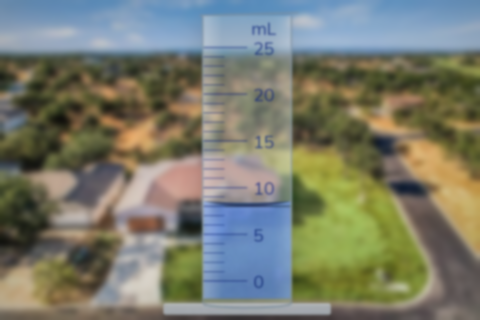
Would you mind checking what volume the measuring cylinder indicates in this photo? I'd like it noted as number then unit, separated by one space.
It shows 8 mL
